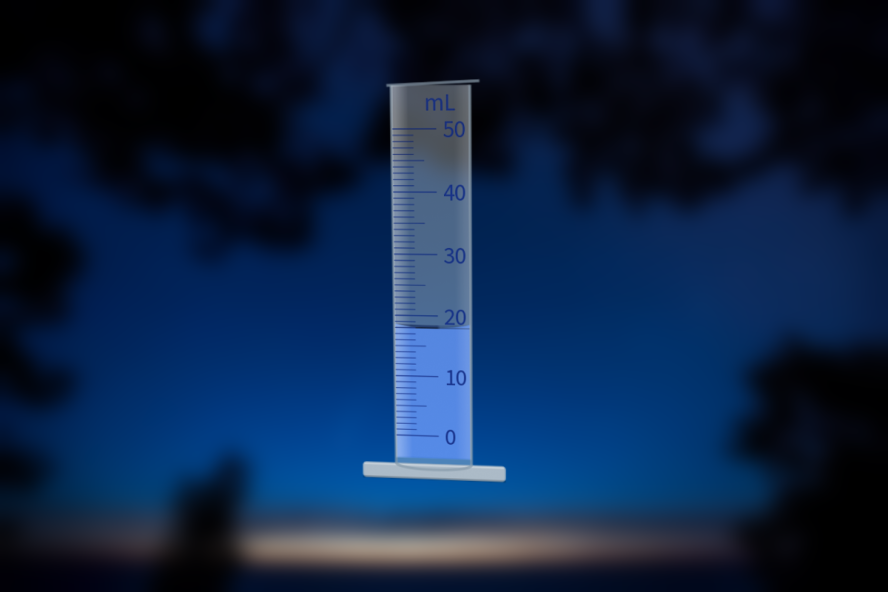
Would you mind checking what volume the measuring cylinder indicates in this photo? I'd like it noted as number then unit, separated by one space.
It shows 18 mL
